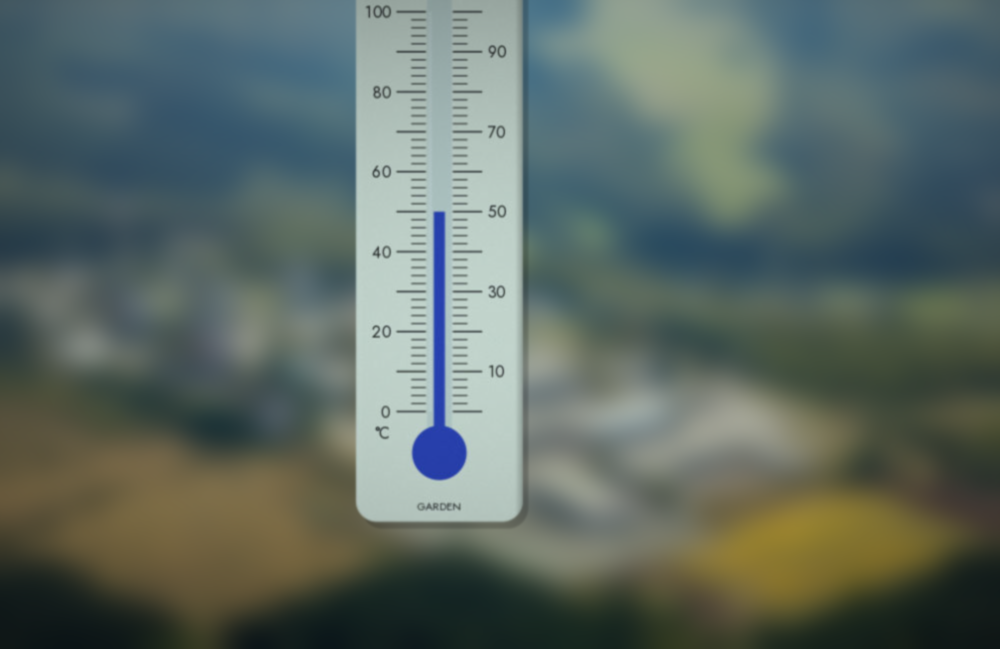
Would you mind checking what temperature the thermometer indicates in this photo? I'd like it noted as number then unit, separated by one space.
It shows 50 °C
